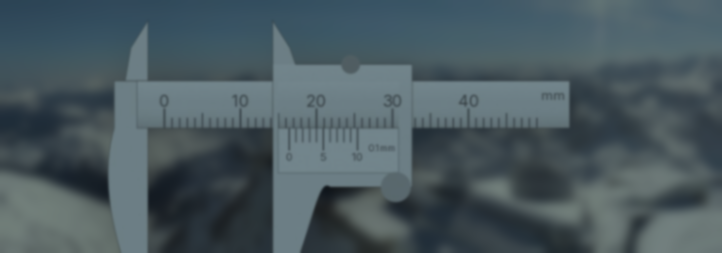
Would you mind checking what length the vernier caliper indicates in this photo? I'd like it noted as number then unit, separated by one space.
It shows 16.4 mm
